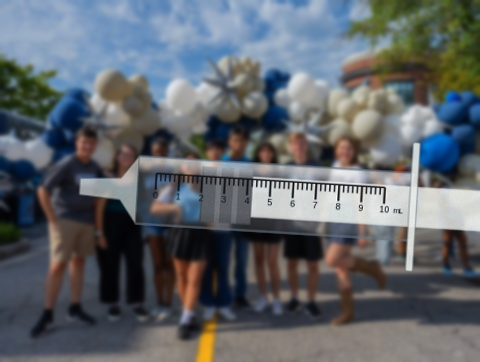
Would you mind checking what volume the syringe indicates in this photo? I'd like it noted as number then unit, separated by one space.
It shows 2 mL
